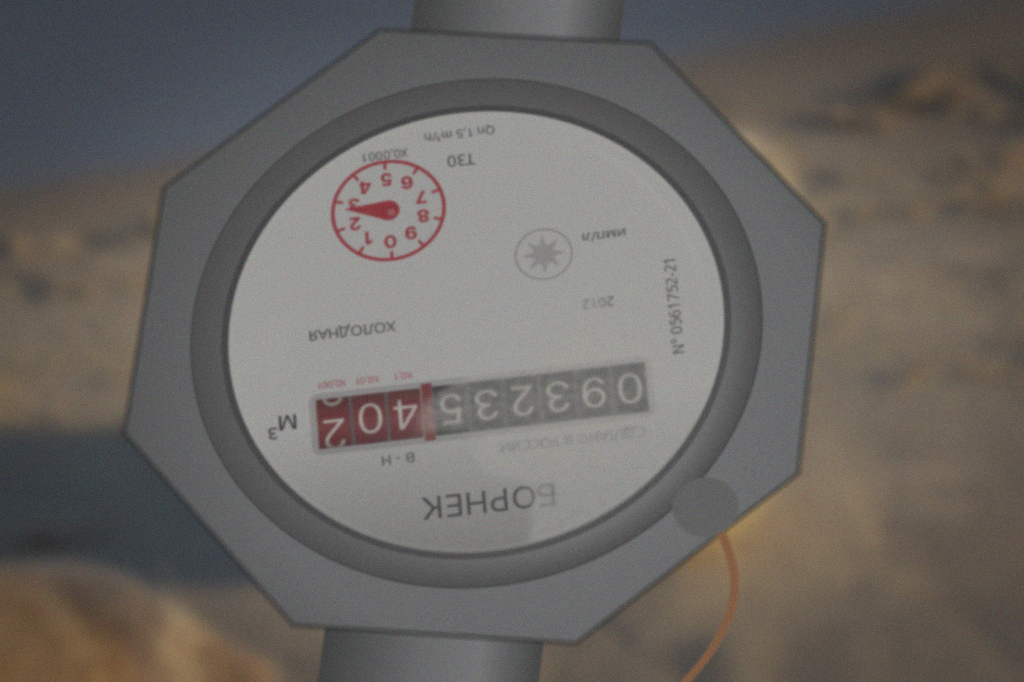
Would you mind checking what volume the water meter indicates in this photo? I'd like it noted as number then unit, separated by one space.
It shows 93235.4022 m³
